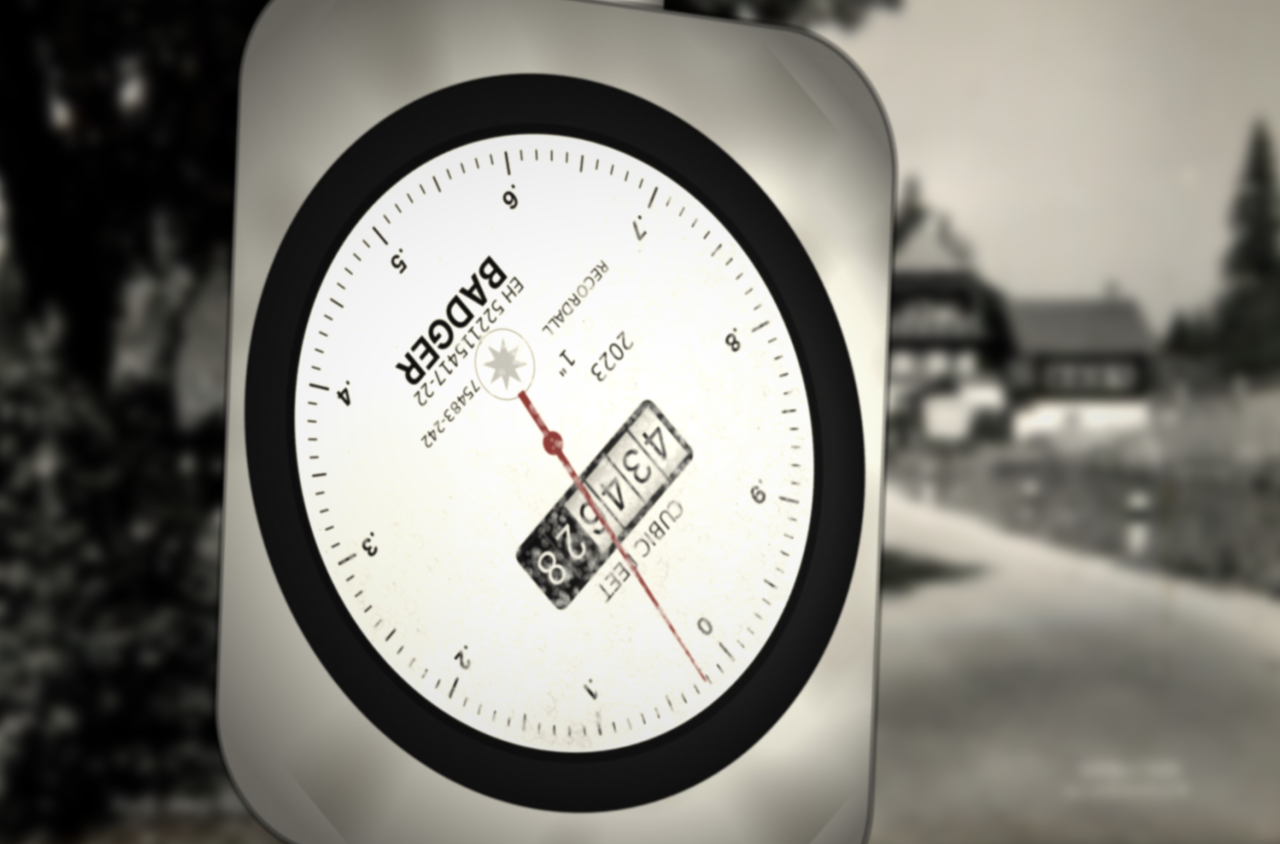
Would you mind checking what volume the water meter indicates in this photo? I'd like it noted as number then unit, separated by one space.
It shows 434628.02 ft³
